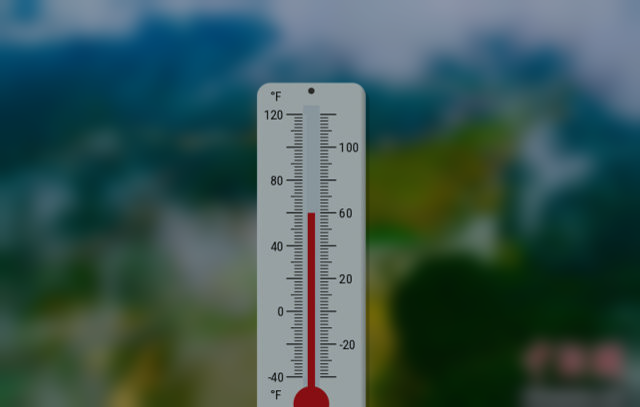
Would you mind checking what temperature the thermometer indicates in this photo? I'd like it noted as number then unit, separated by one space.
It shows 60 °F
